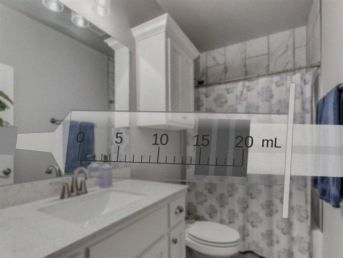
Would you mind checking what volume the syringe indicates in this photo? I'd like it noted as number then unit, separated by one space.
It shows 14.5 mL
